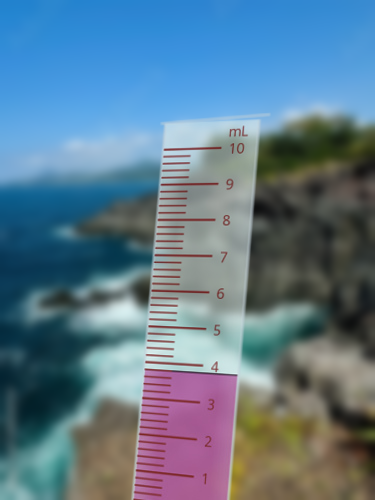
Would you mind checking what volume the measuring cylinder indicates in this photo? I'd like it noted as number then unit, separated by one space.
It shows 3.8 mL
